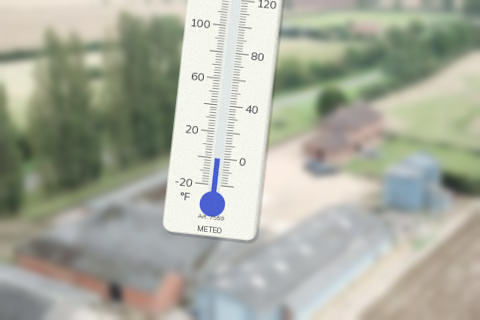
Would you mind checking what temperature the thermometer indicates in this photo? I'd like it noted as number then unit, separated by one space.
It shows 0 °F
